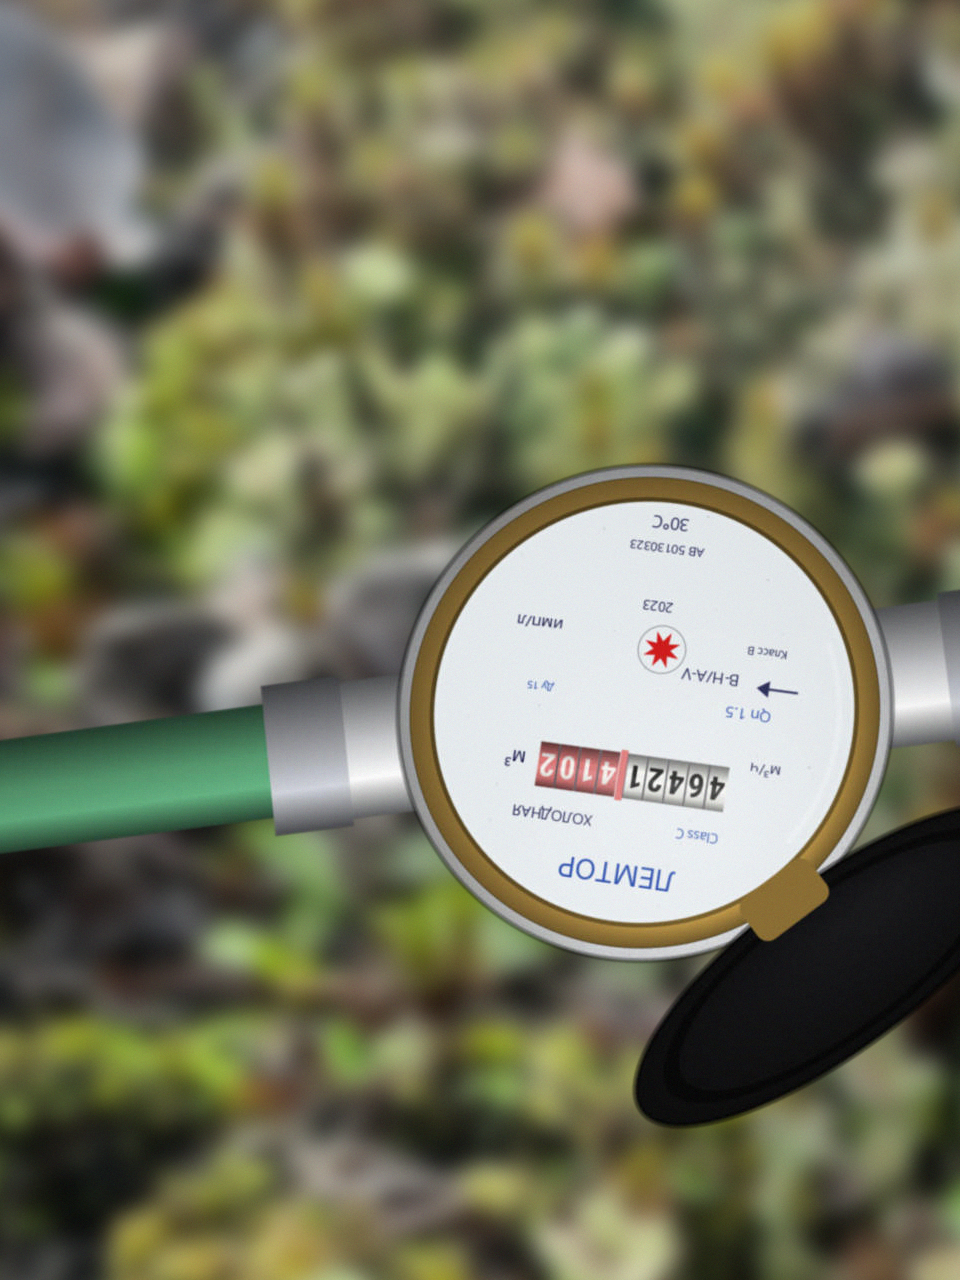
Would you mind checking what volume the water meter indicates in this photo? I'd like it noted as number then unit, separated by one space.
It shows 46421.4102 m³
